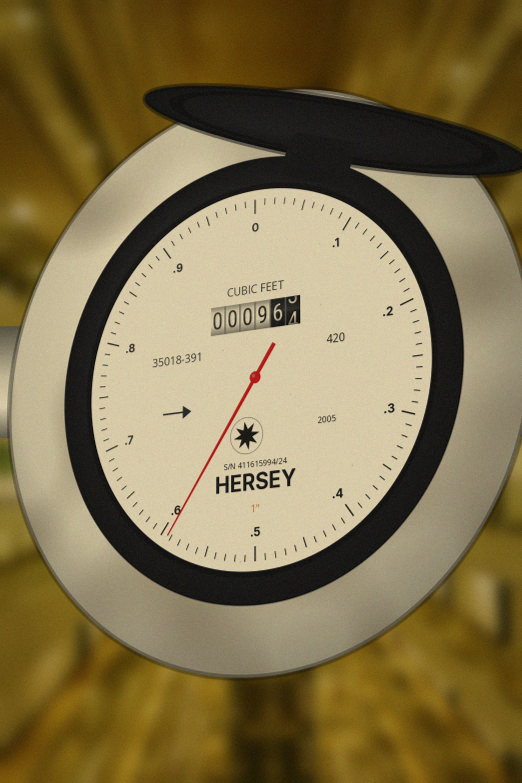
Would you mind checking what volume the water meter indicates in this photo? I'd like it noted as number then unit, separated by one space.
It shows 963.59 ft³
